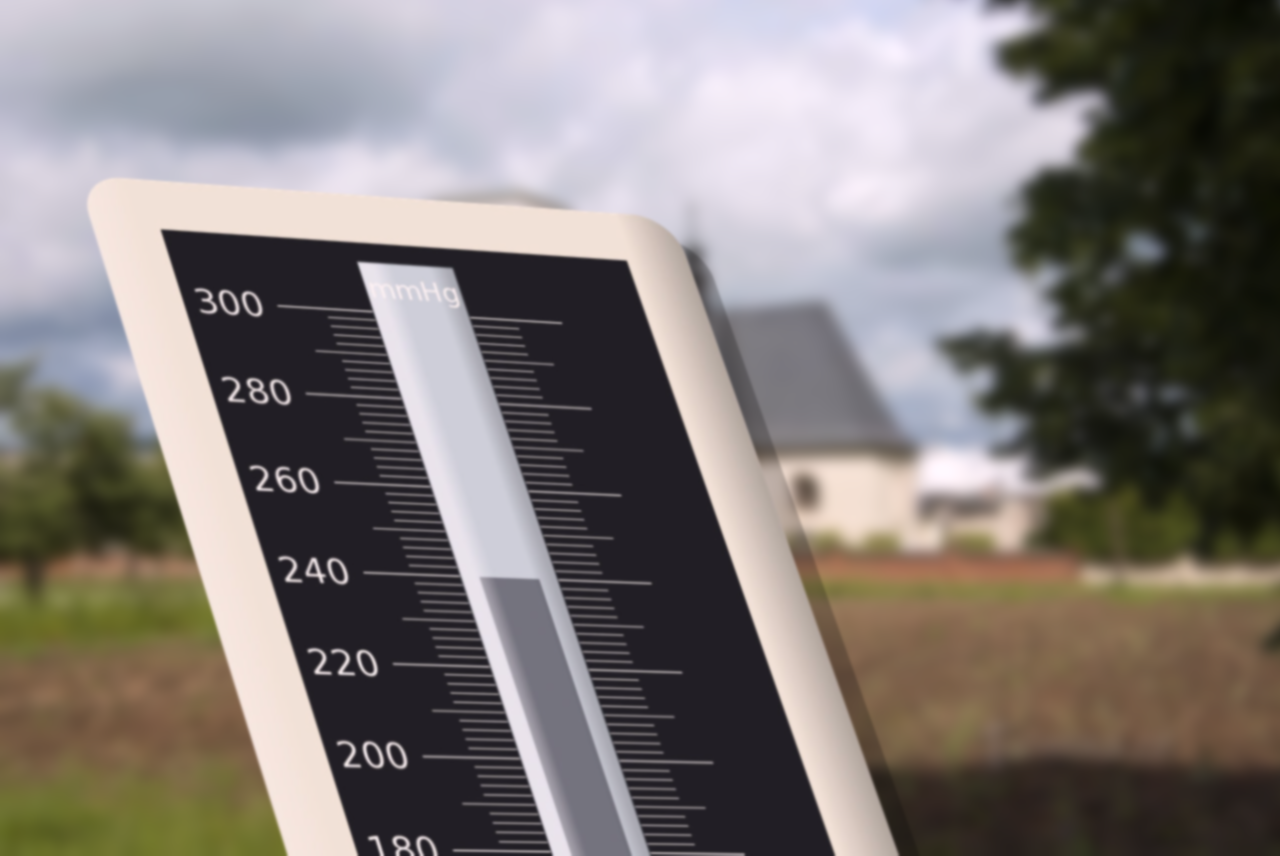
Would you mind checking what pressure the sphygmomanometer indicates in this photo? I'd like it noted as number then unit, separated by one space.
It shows 240 mmHg
